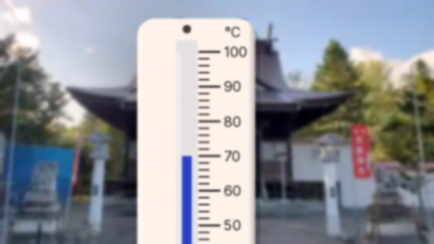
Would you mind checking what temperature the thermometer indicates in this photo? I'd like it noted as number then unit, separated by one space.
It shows 70 °C
